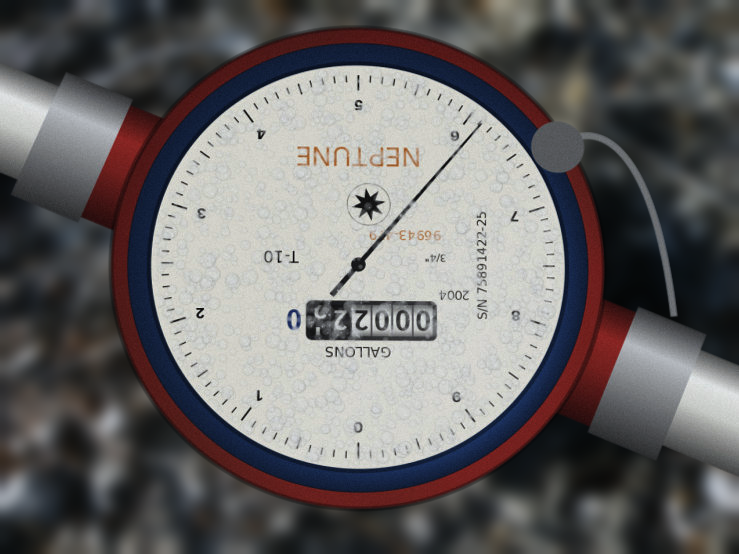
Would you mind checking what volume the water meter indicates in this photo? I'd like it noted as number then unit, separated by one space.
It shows 2216.1 gal
